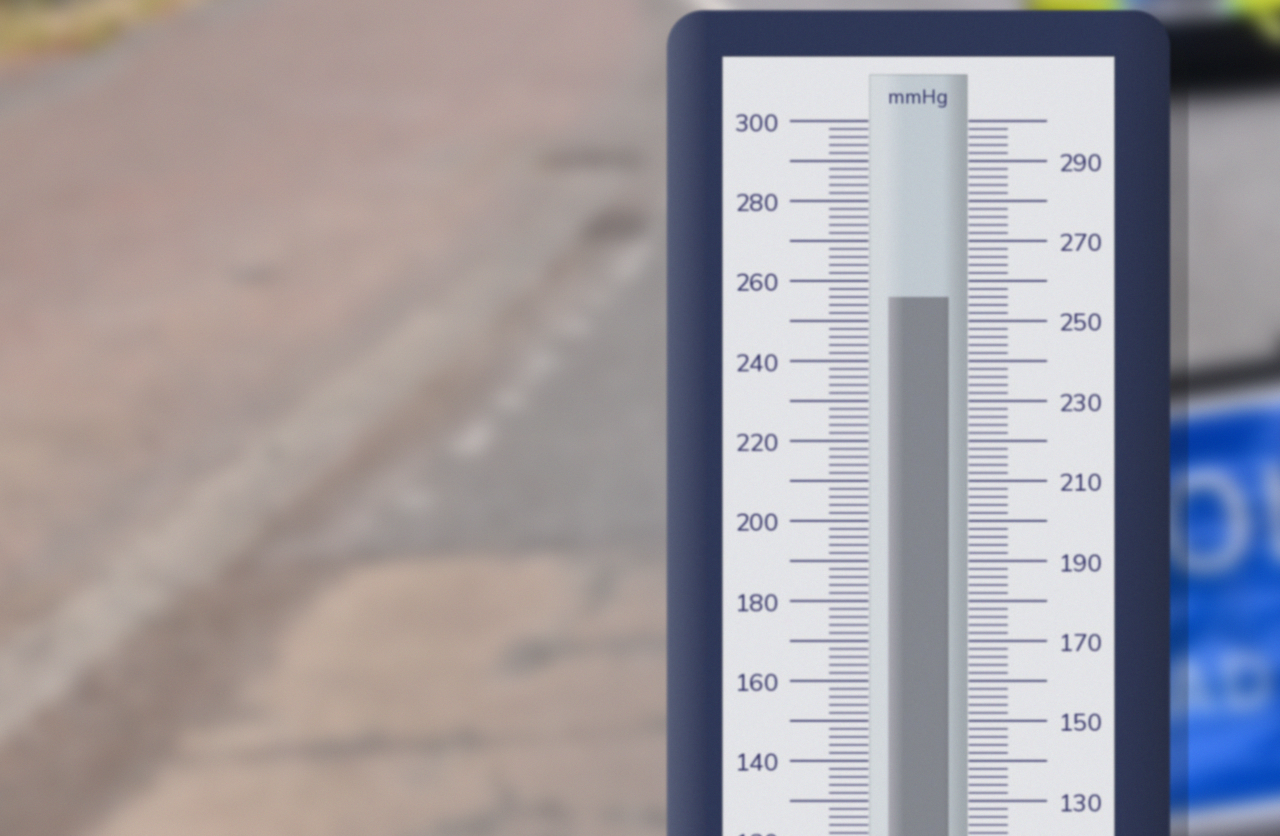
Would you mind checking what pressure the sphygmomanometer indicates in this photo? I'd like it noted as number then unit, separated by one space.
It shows 256 mmHg
